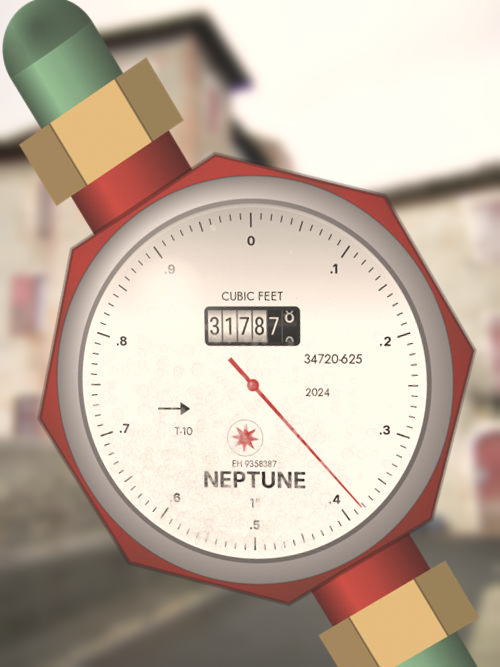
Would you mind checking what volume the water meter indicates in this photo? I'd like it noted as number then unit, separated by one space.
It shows 317878.38 ft³
